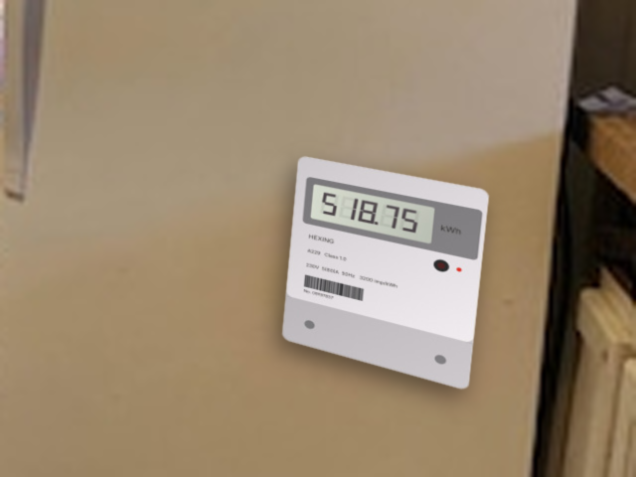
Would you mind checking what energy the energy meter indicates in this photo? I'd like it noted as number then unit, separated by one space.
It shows 518.75 kWh
